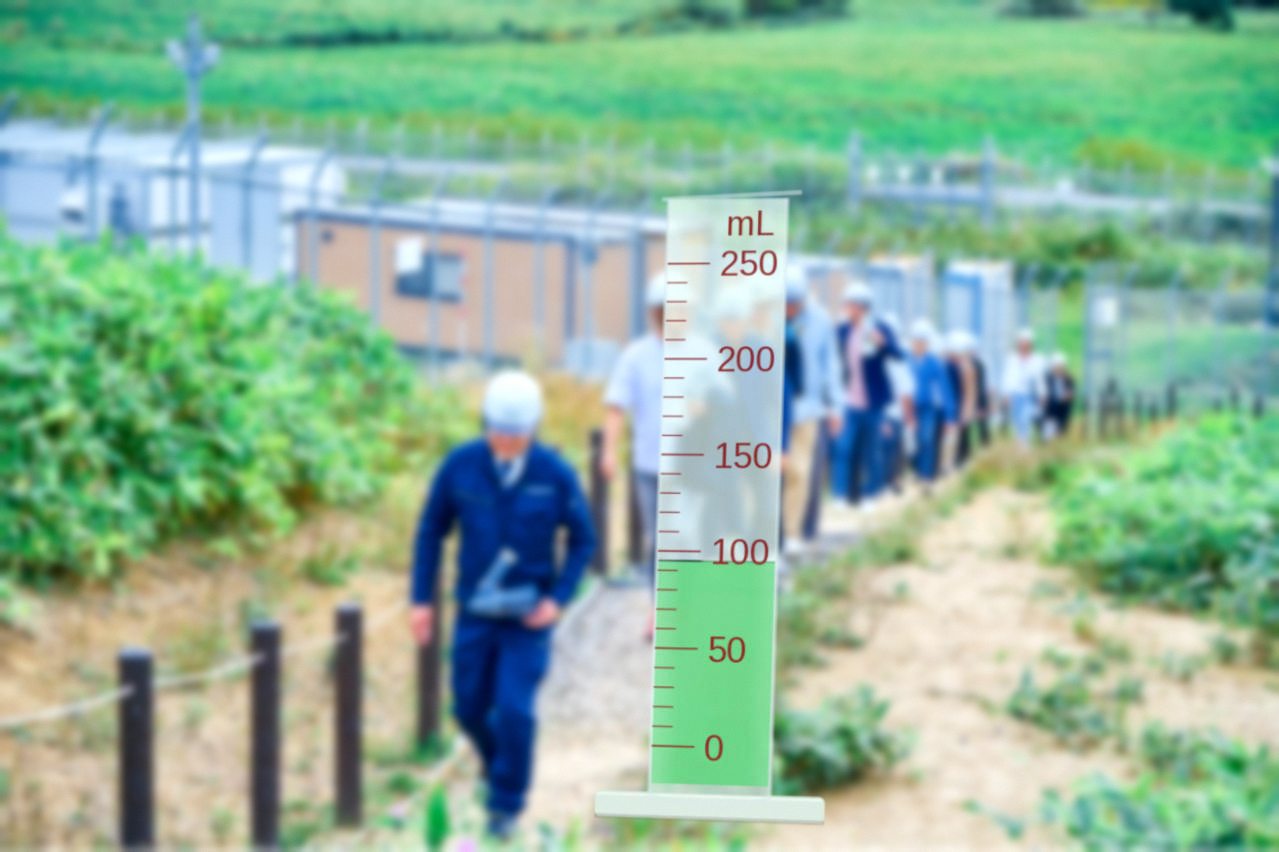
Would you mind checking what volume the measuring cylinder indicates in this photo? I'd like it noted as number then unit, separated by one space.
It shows 95 mL
